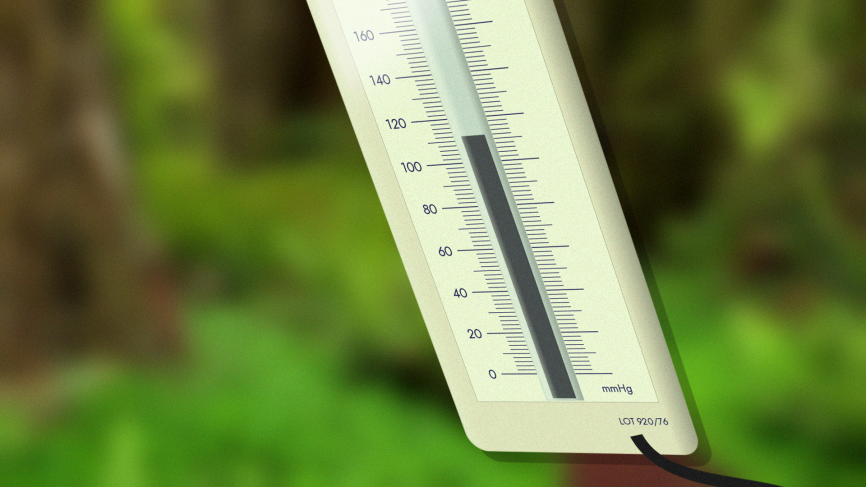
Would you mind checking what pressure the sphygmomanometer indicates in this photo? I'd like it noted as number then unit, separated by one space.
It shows 112 mmHg
